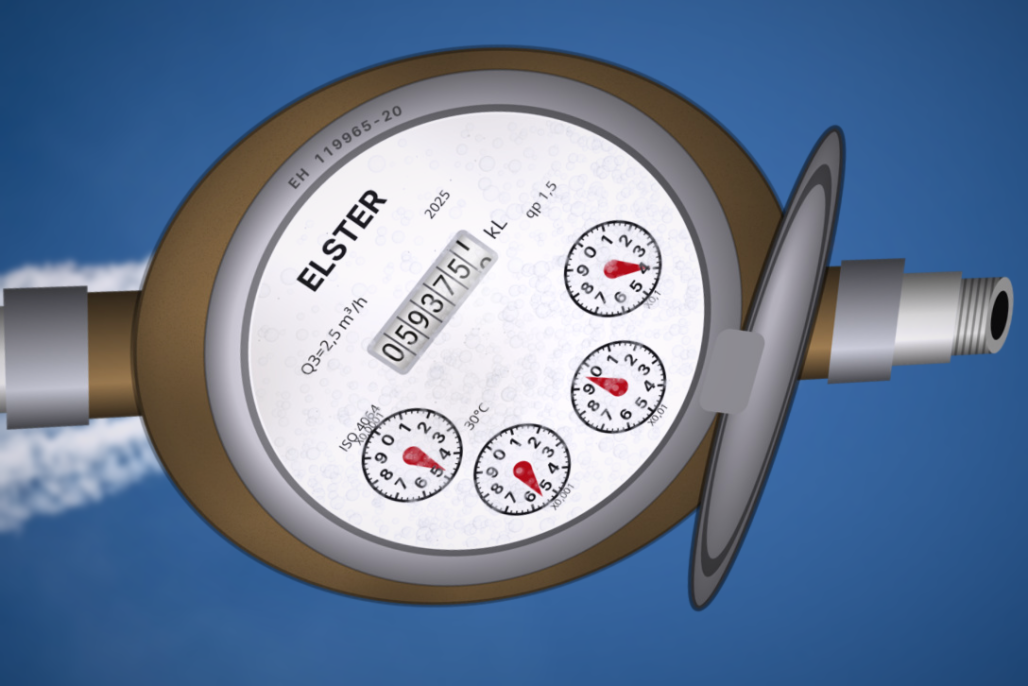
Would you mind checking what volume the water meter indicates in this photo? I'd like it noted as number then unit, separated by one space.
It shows 593751.3954 kL
